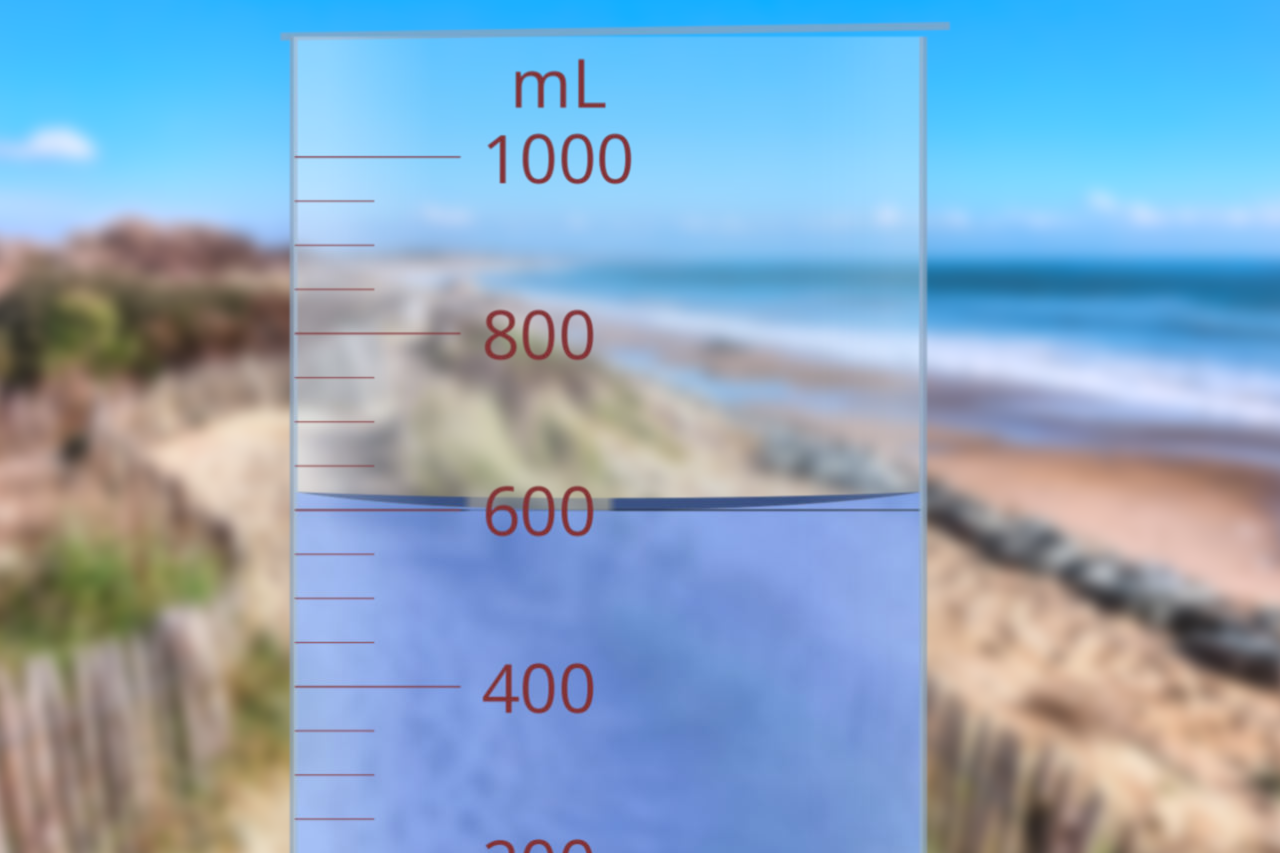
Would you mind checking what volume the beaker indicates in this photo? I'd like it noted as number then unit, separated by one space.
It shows 600 mL
